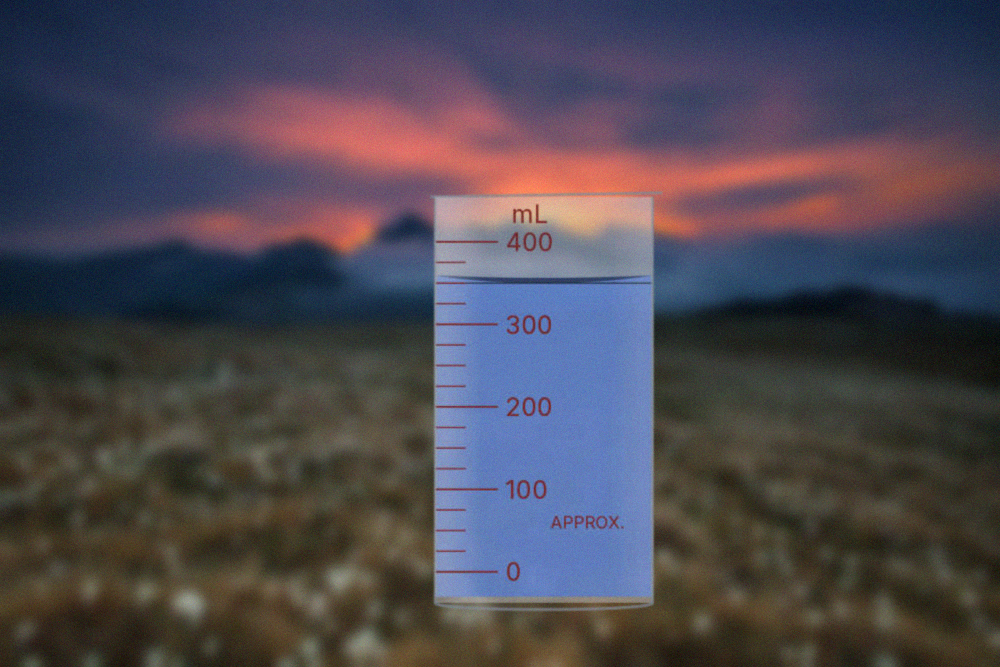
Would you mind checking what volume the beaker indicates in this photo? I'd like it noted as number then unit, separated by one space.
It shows 350 mL
